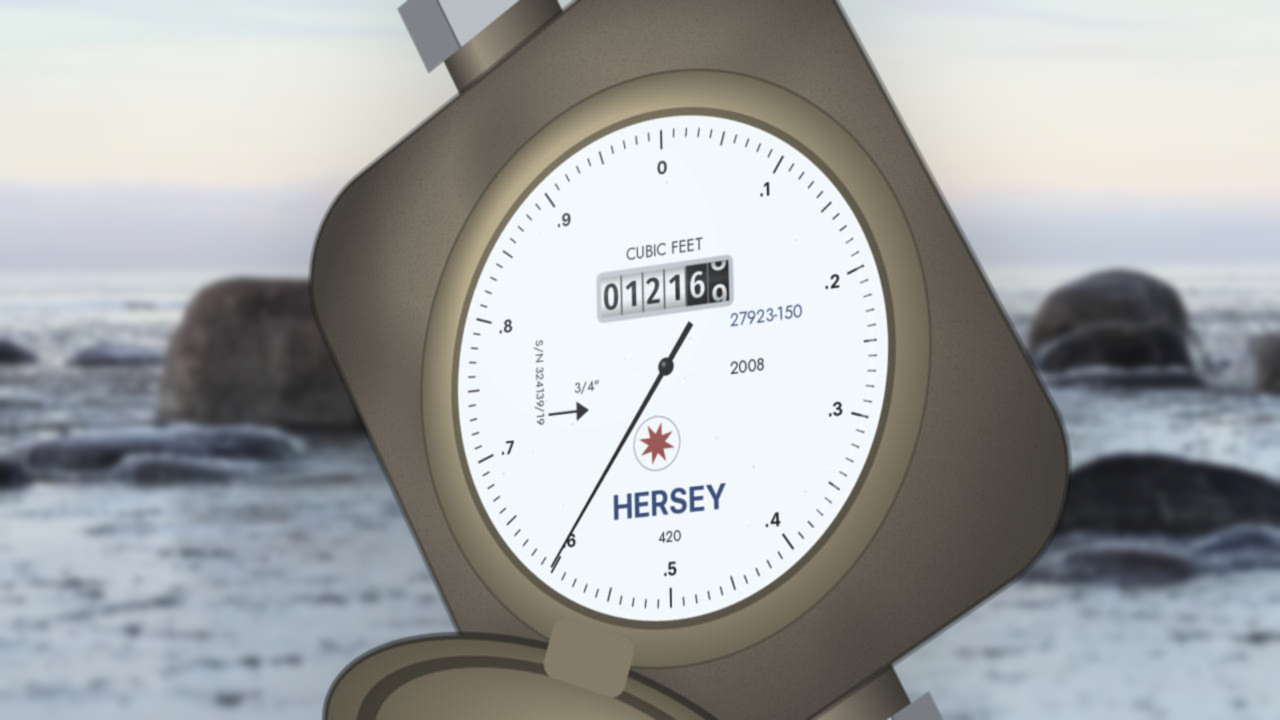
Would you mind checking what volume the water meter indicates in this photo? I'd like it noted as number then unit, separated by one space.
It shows 12168.60 ft³
